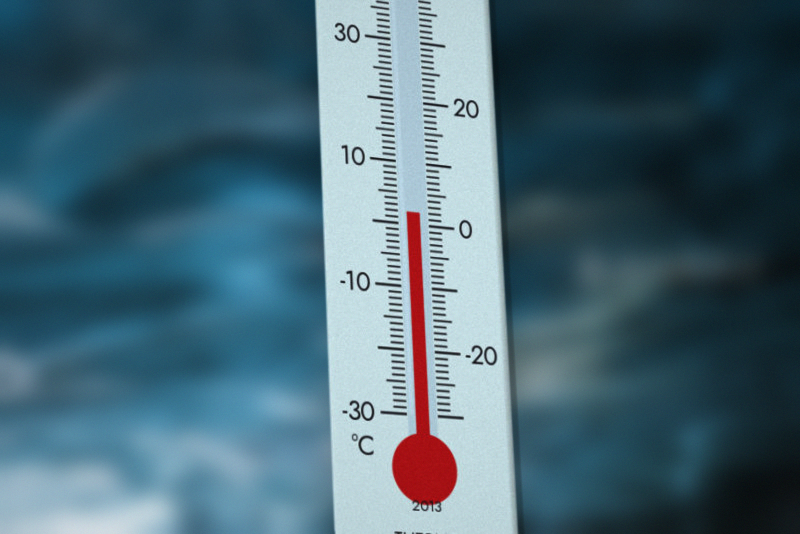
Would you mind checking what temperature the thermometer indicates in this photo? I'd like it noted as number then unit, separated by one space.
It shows 2 °C
